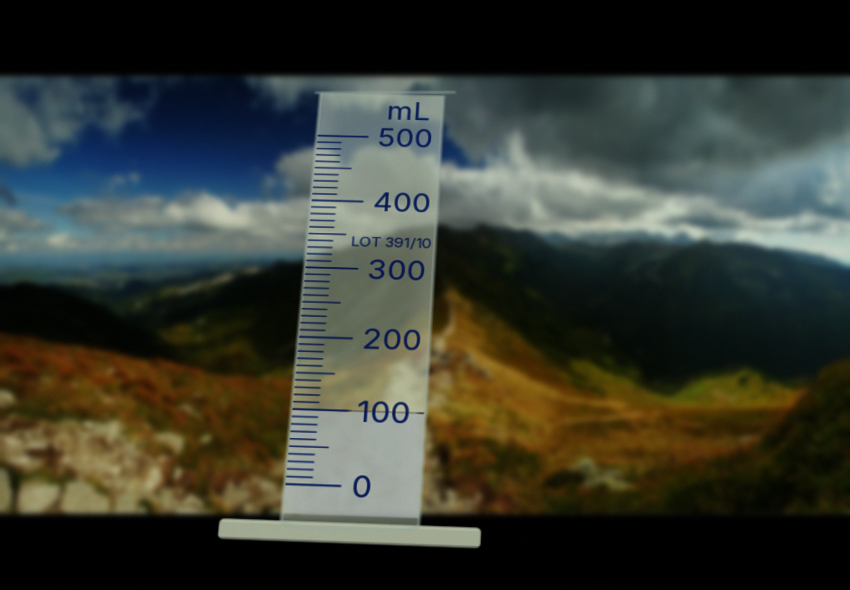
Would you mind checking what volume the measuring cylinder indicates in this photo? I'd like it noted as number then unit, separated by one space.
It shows 100 mL
